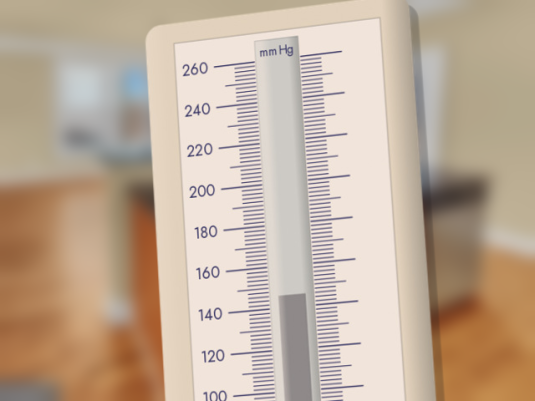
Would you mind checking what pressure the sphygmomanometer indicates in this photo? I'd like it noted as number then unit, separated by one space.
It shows 146 mmHg
